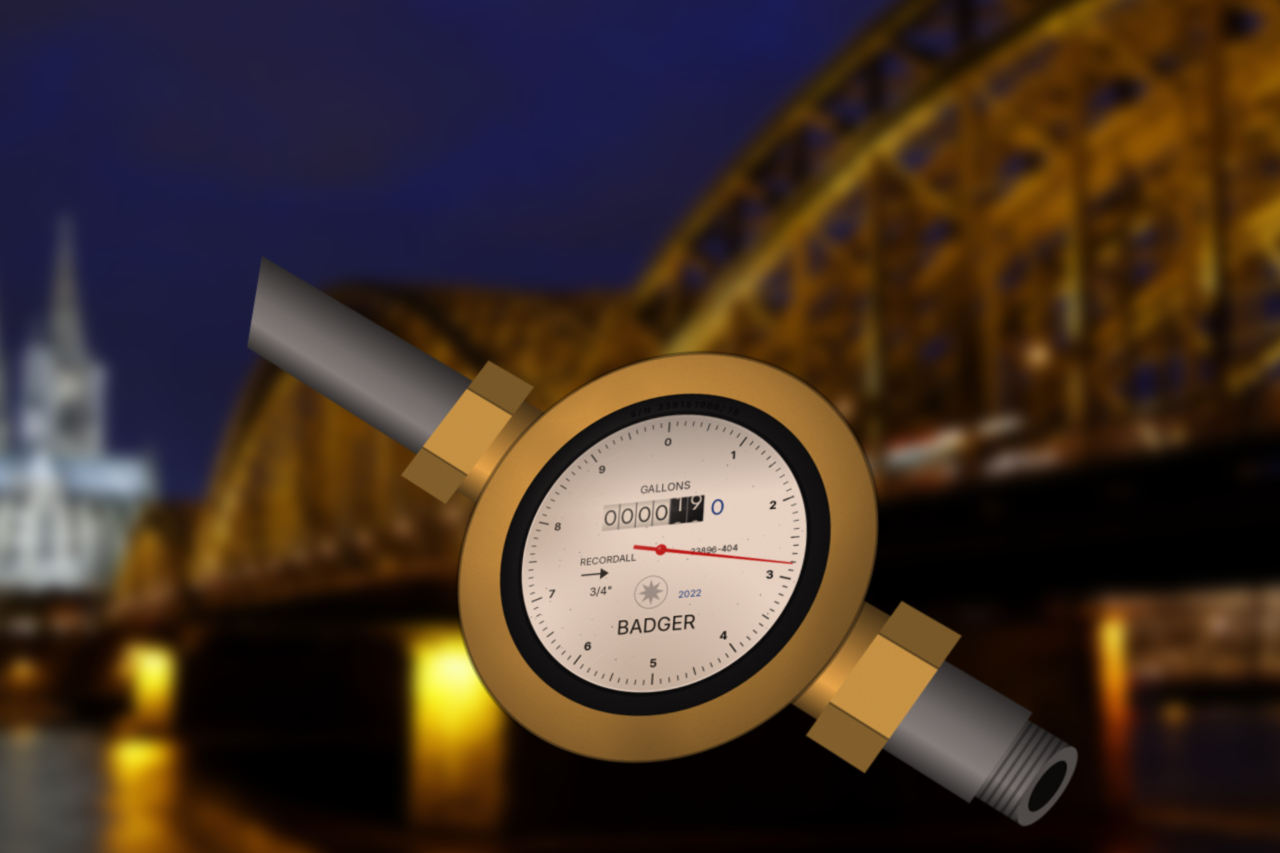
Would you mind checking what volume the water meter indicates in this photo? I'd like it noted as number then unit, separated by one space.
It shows 192.8 gal
